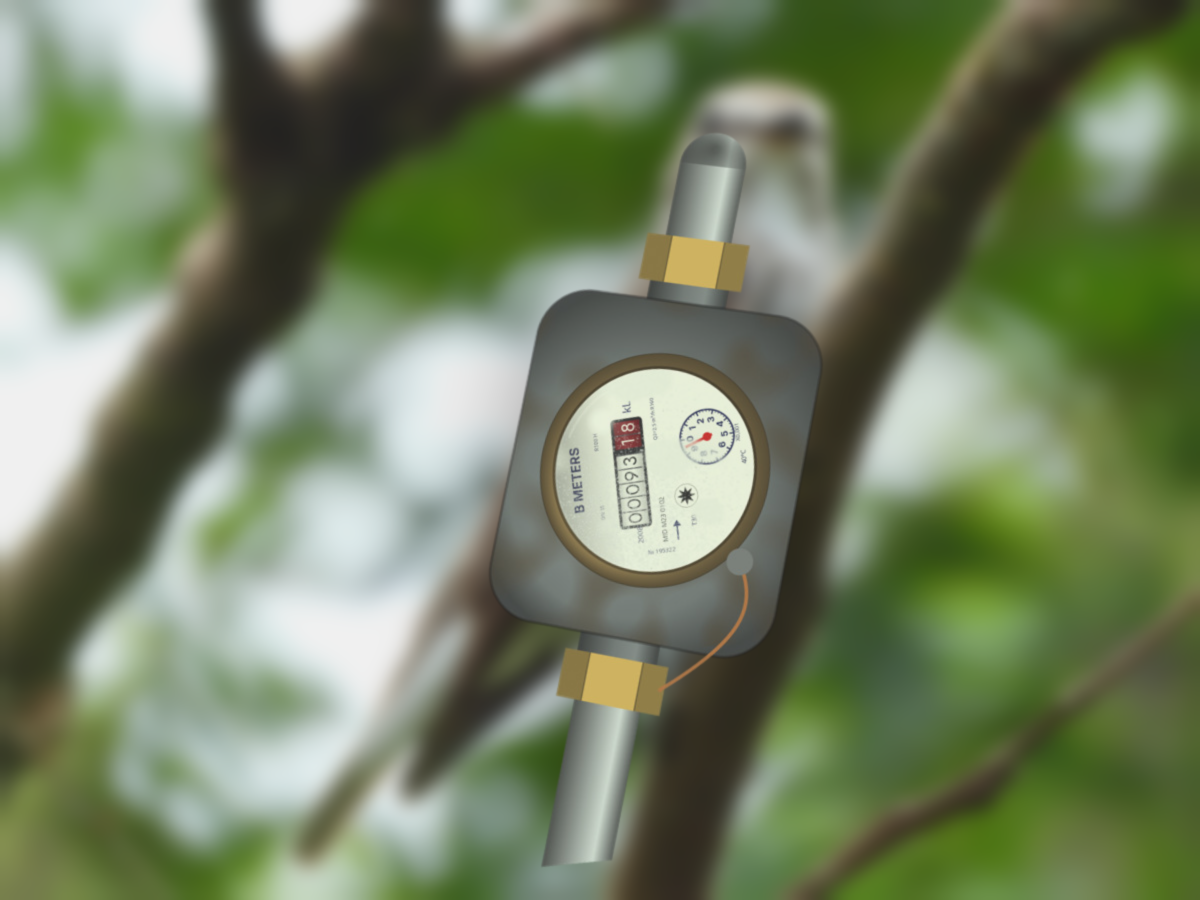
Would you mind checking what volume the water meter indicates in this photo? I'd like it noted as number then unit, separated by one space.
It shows 93.179 kL
